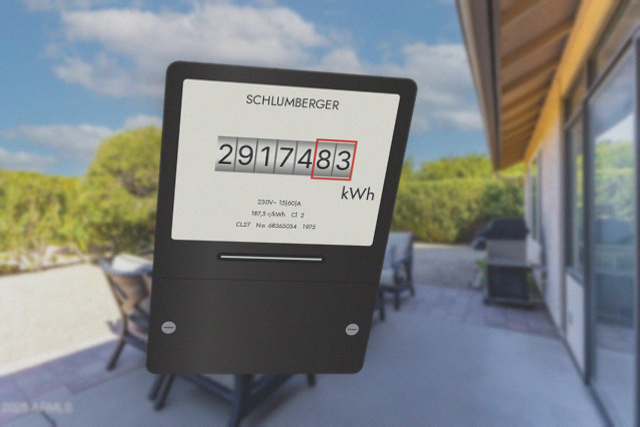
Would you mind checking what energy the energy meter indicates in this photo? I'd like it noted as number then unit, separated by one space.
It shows 29174.83 kWh
